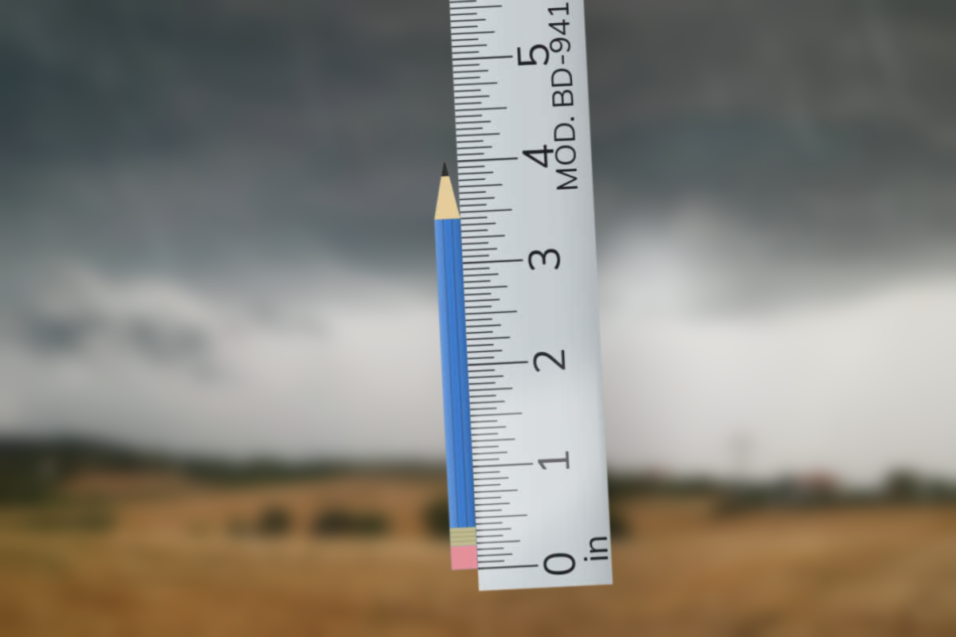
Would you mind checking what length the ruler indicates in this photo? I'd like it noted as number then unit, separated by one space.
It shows 4 in
